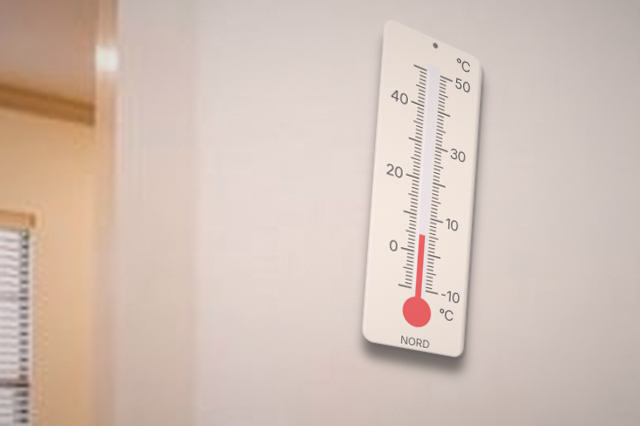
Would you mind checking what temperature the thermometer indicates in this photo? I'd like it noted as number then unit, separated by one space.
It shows 5 °C
